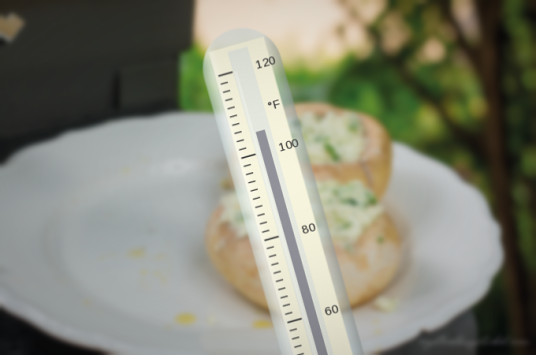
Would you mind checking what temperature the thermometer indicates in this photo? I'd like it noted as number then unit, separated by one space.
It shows 105 °F
